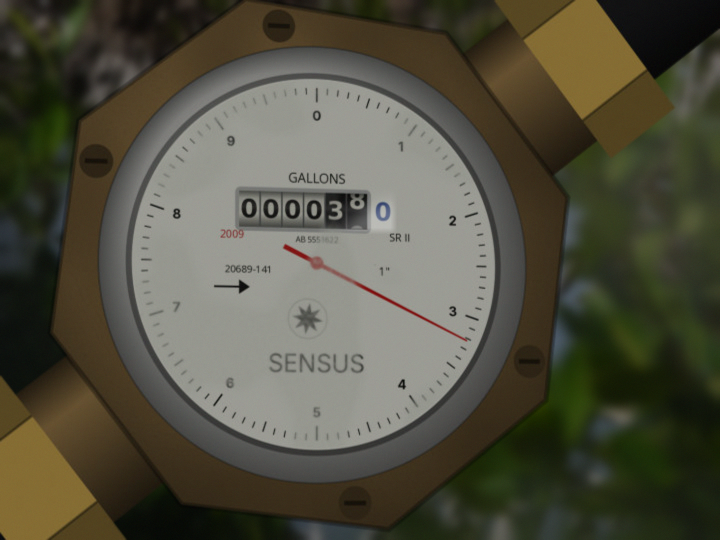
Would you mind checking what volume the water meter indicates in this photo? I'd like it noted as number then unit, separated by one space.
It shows 383.2 gal
